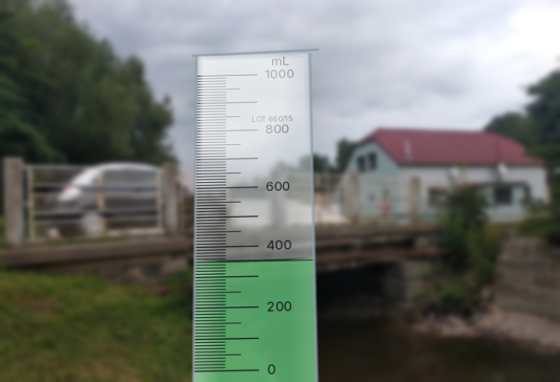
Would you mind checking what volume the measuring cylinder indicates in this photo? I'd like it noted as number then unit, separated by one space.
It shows 350 mL
